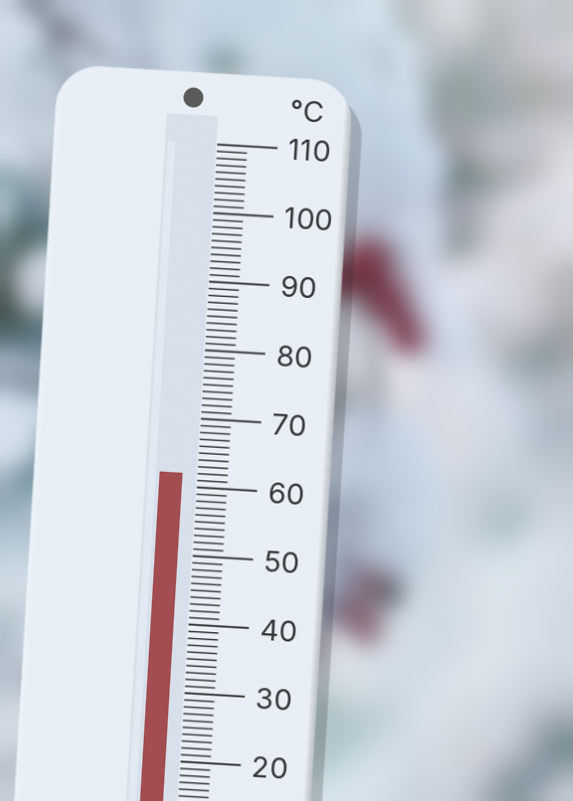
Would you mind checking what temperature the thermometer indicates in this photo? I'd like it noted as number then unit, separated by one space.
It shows 62 °C
